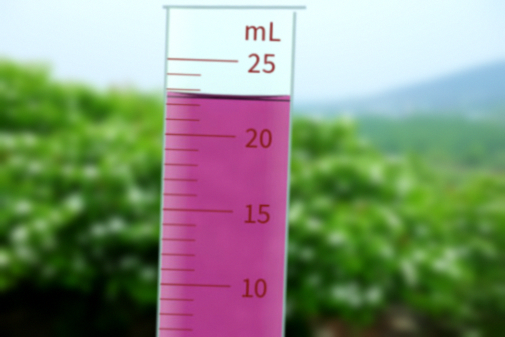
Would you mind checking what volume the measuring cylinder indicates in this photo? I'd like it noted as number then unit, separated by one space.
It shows 22.5 mL
